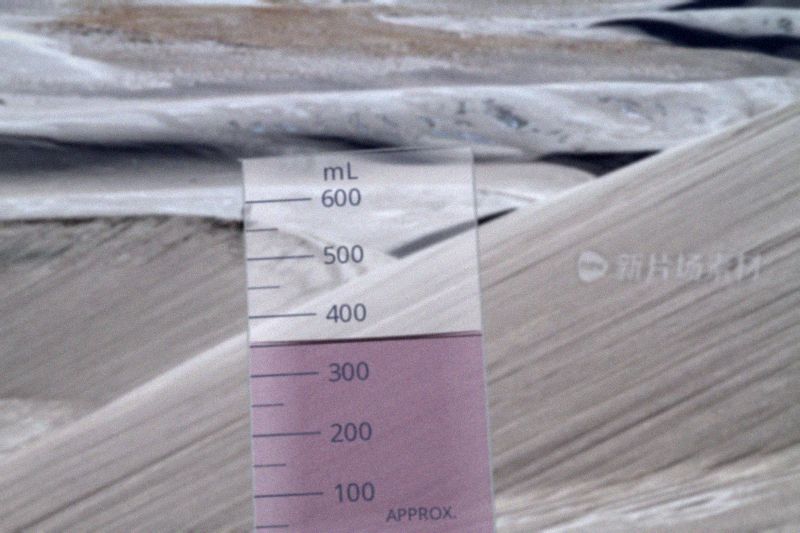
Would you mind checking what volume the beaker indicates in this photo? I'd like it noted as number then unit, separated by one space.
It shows 350 mL
